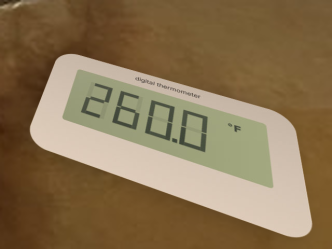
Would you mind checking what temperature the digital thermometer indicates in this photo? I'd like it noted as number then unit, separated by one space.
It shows 260.0 °F
